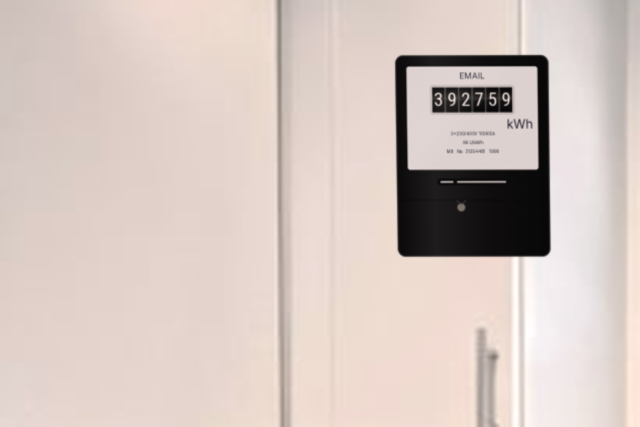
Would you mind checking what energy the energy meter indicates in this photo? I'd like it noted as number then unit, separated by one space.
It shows 392759 kWh
